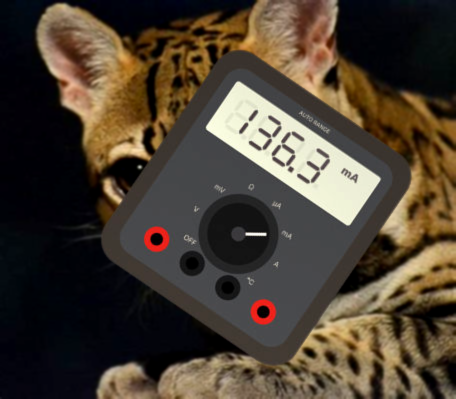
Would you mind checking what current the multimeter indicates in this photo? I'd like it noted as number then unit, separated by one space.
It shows 136.3 mA
